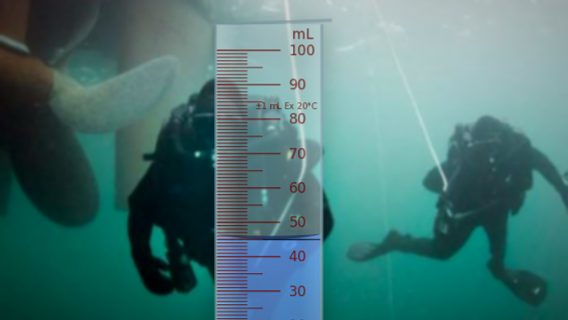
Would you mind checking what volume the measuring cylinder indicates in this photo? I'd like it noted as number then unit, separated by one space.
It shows 45 mL
